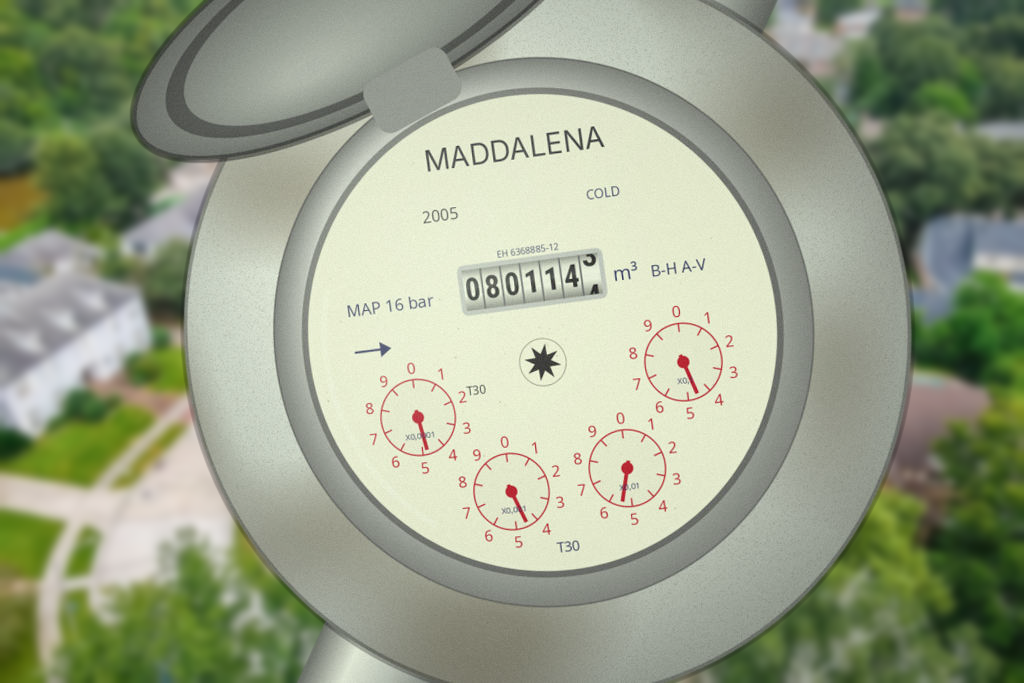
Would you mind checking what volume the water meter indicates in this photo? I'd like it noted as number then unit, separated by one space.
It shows 801143.4544 m³
